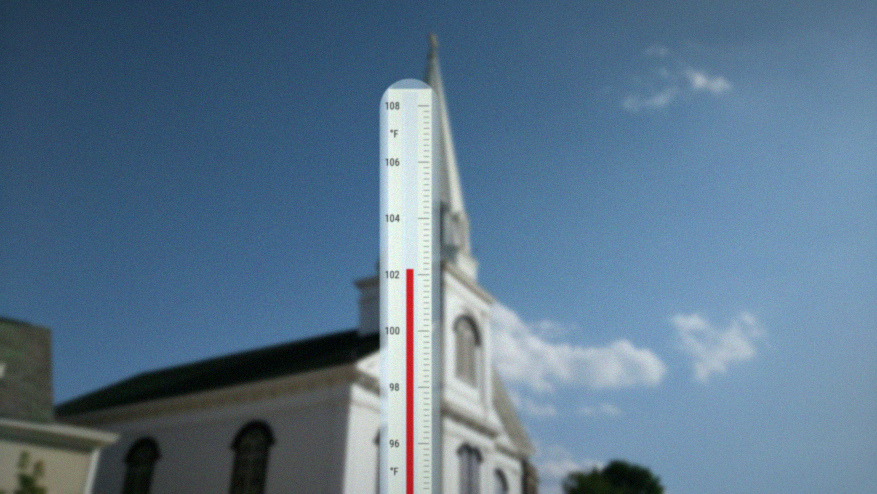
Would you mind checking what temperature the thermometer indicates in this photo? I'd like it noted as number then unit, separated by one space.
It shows 102.2 °F
